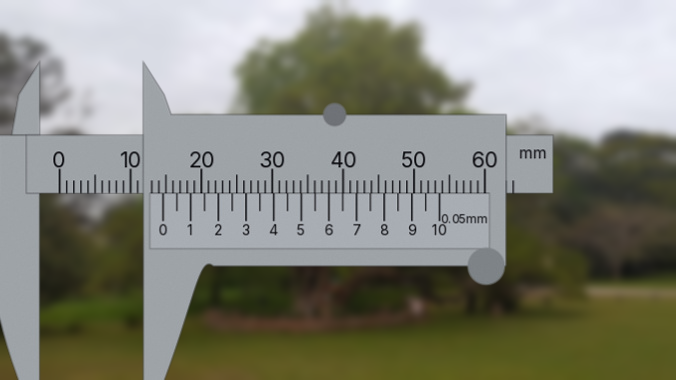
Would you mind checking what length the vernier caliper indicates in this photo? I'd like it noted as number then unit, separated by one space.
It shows 14.6 mm
